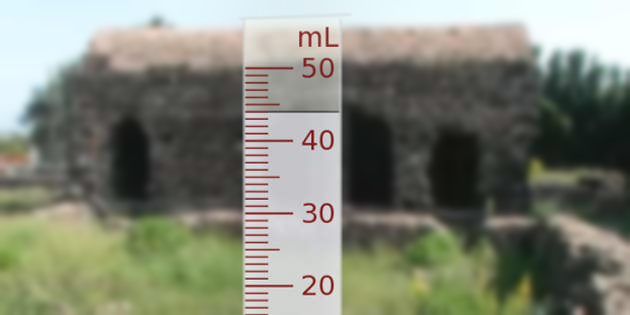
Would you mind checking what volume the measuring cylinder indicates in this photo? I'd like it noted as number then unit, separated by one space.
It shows 44 mL
